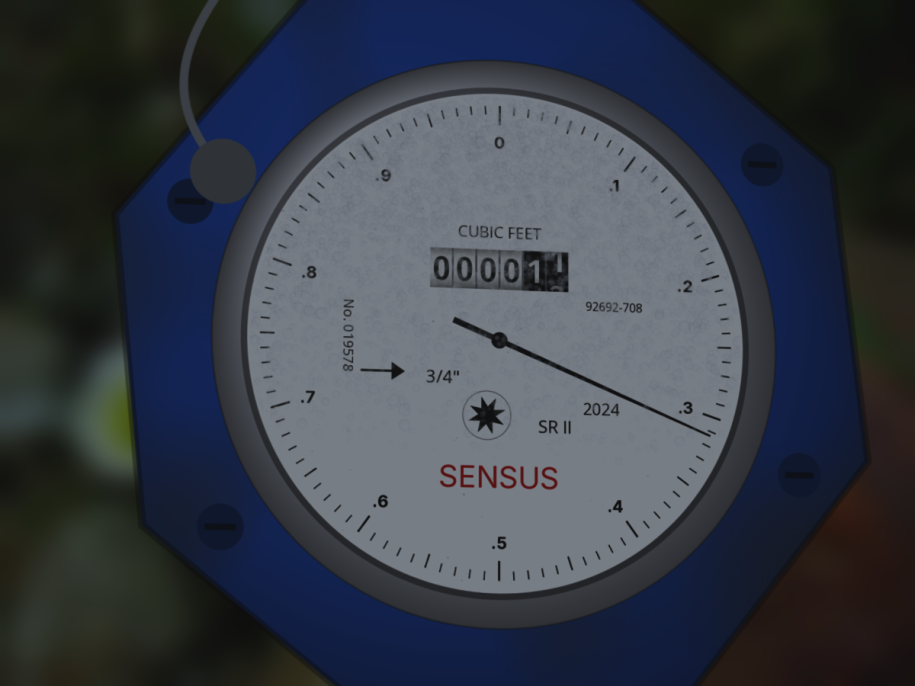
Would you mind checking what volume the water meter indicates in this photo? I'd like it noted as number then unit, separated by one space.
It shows 11.31 ft³
